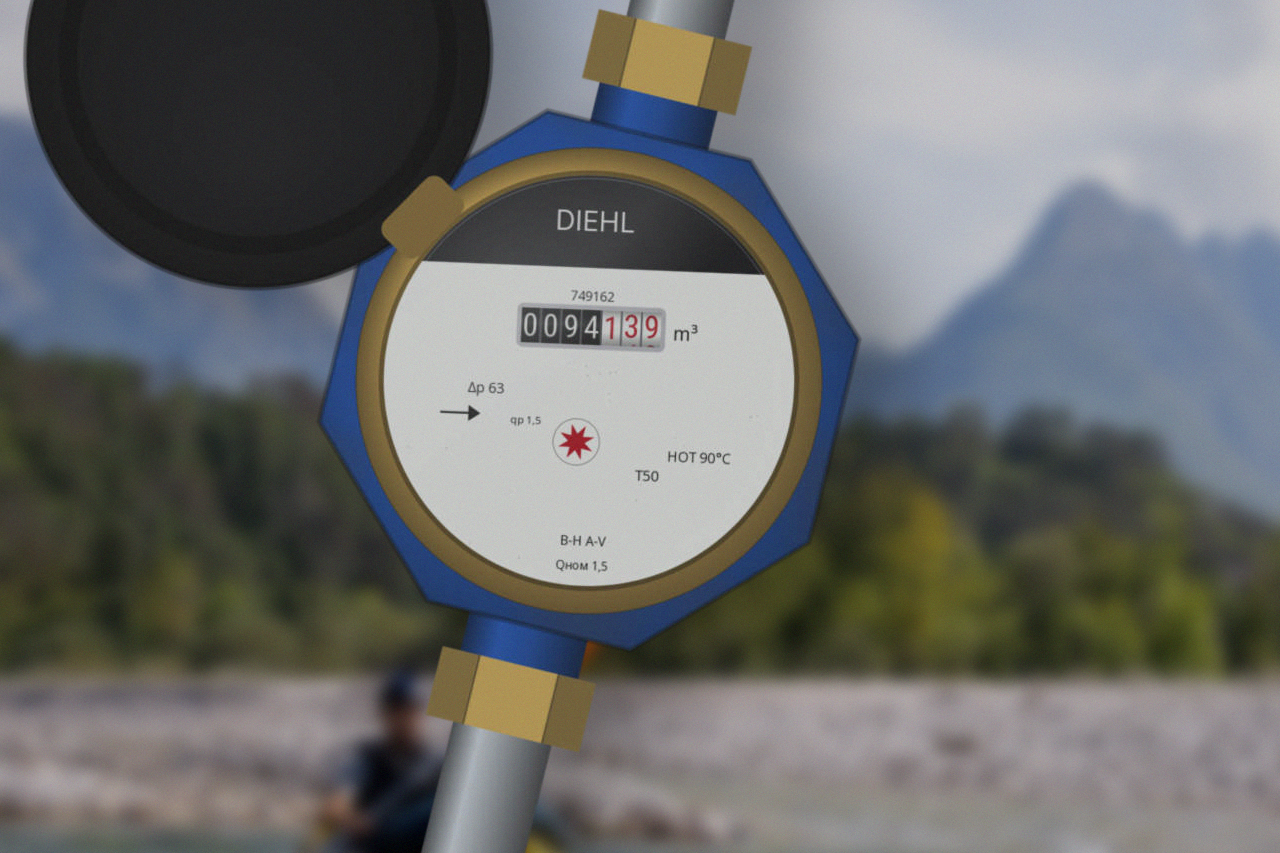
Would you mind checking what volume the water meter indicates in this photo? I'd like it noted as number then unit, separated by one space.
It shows 94.139 m³
